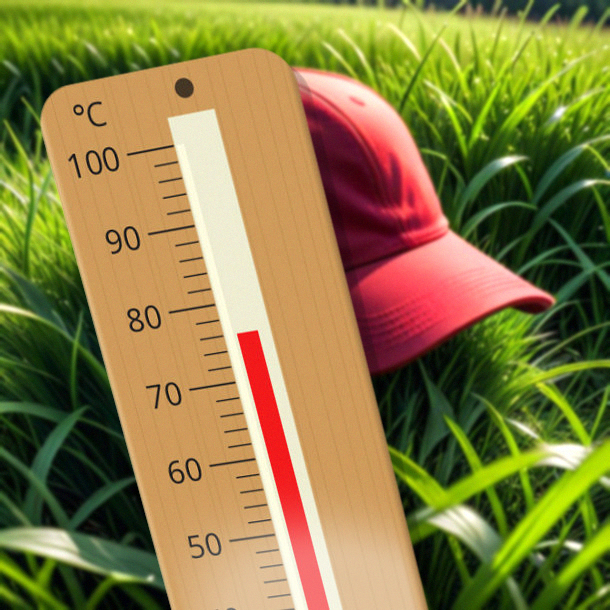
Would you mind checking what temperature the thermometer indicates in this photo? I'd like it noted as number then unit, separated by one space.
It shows 76 °C
